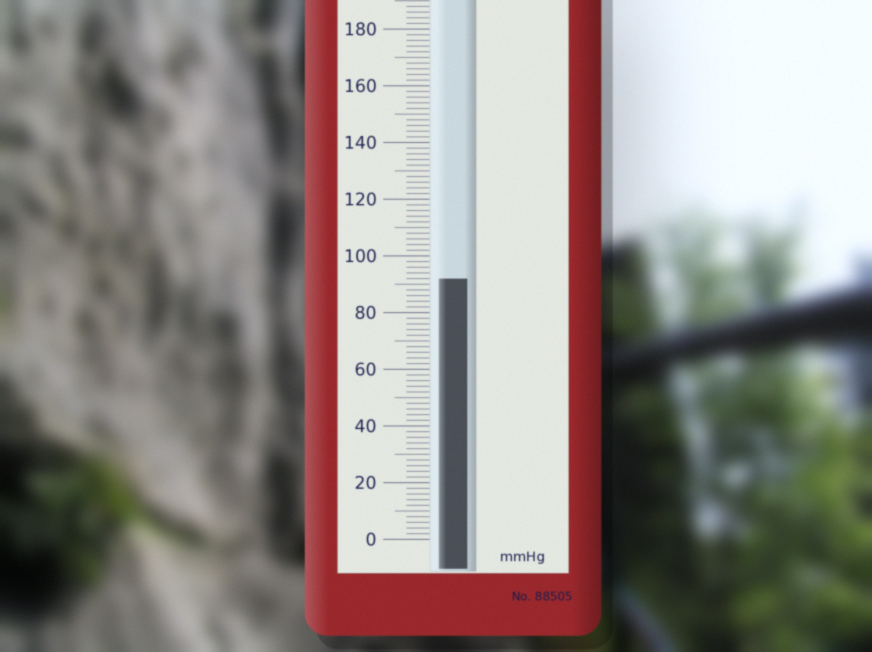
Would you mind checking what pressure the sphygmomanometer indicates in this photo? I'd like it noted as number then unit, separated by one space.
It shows 92 mmHg
